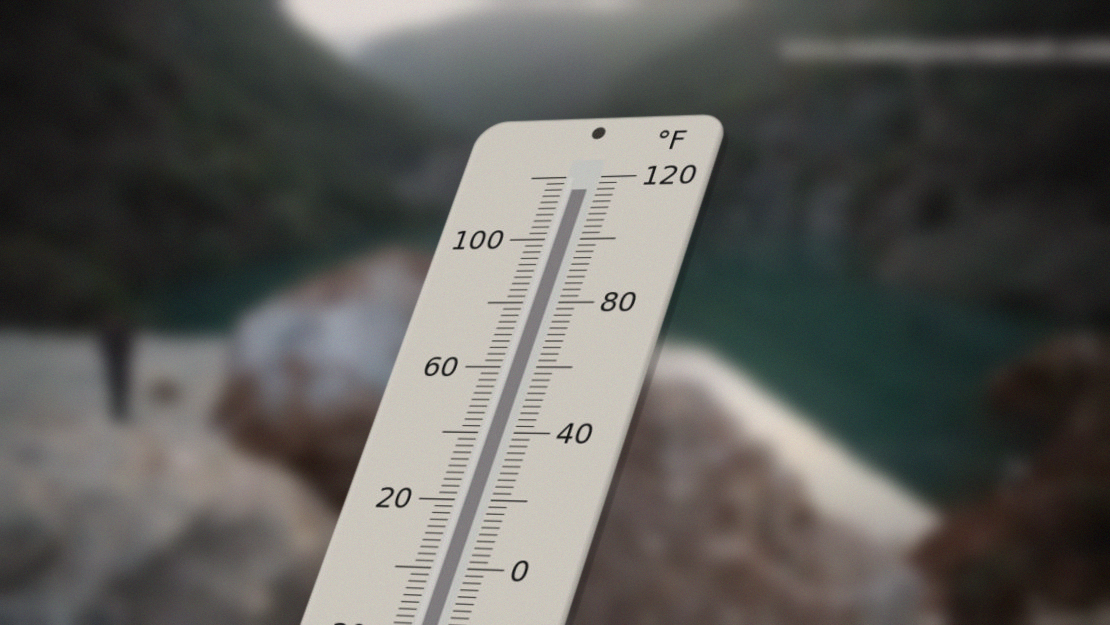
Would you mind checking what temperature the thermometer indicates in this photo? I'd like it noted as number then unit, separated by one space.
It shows 116 °F
